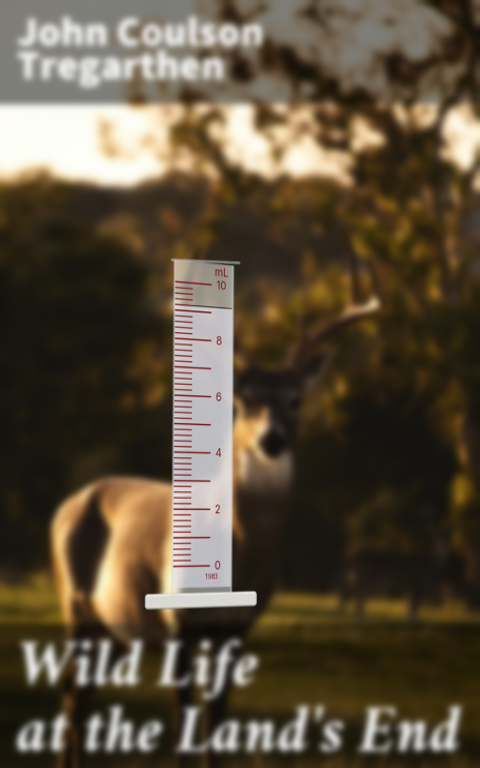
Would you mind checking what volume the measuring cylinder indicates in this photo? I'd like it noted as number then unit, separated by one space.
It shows 9.2 mL
